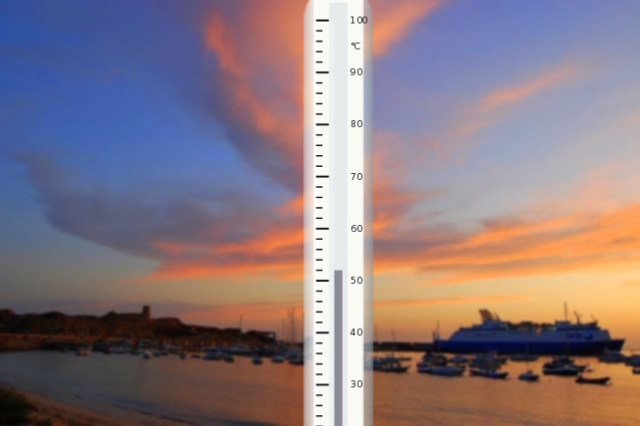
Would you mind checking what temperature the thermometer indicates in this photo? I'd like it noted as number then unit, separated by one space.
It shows 52 °C
